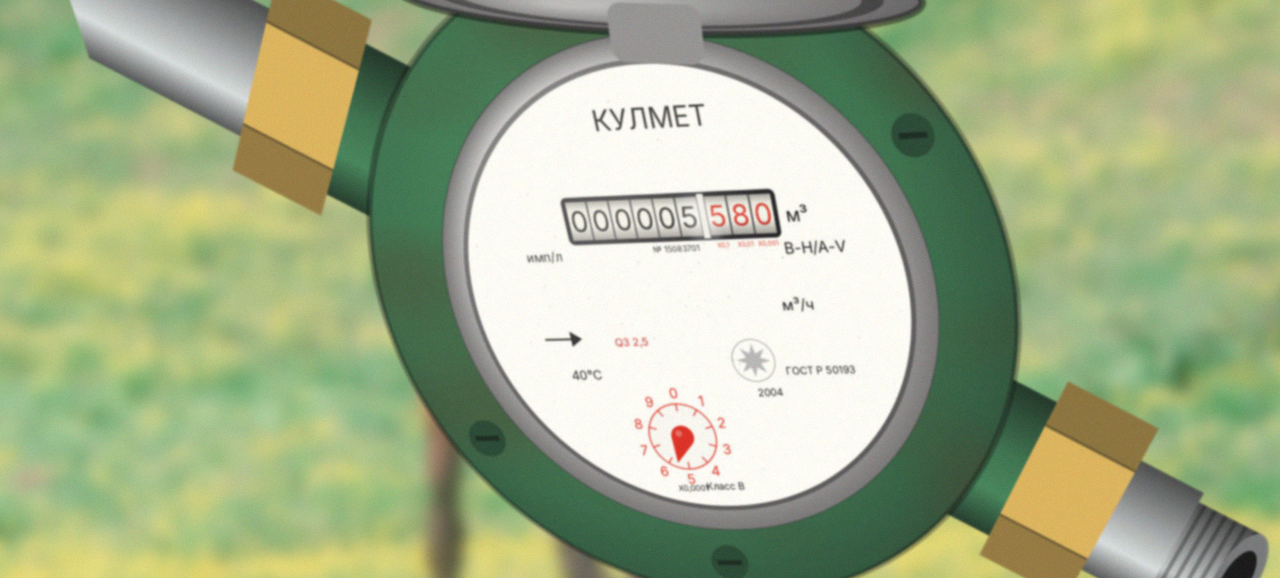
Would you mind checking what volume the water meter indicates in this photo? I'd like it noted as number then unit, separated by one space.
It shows 5.5805 m³
